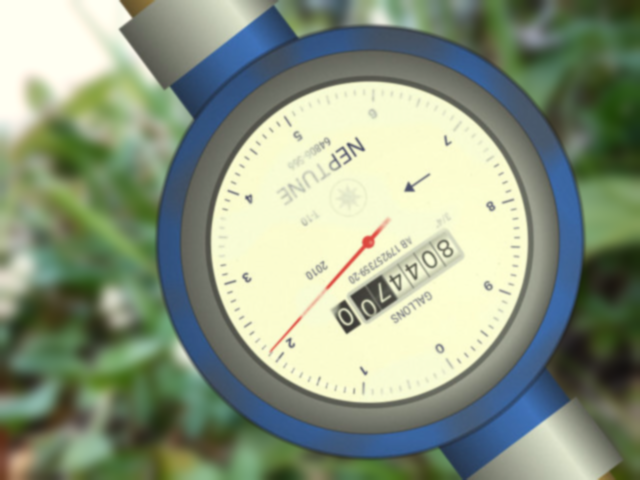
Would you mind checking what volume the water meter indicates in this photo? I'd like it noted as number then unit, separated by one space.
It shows 8044702.1 gal
